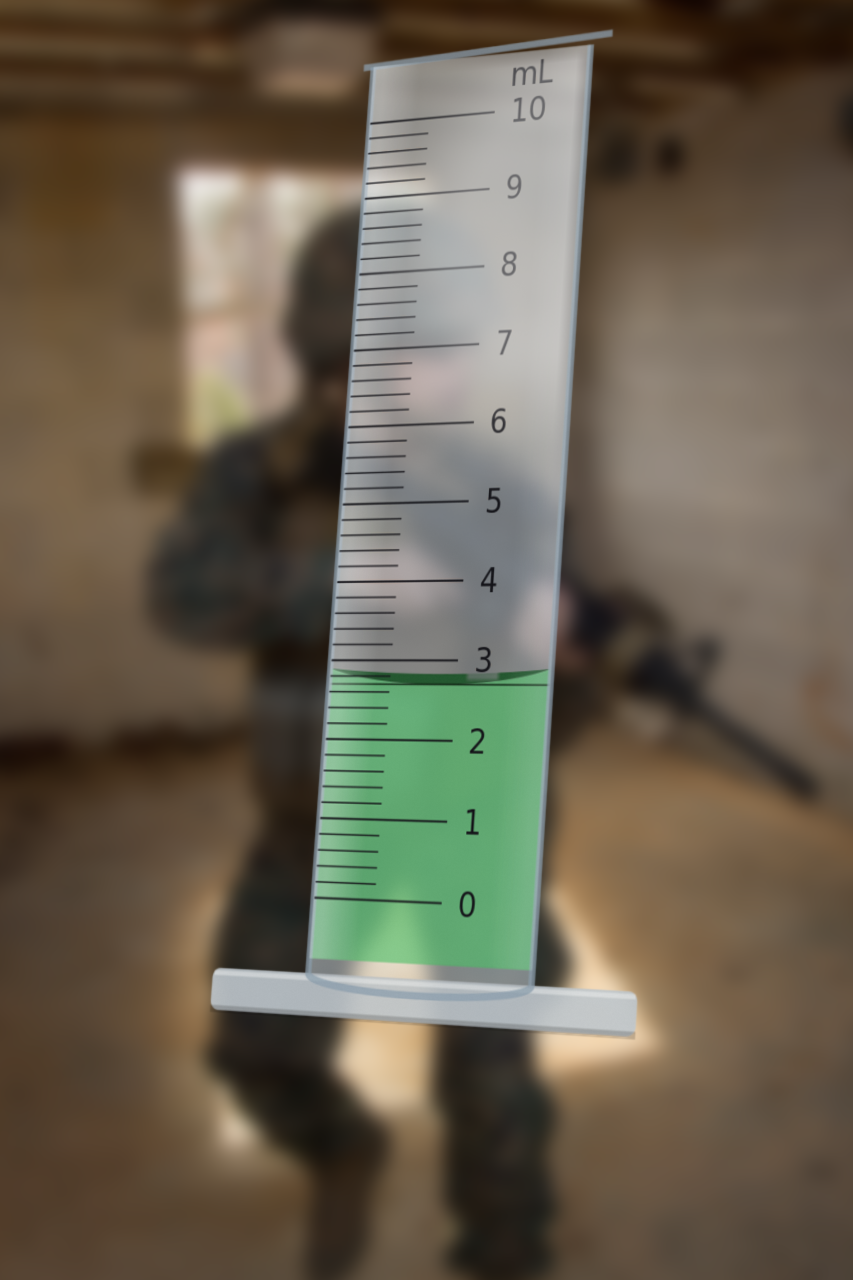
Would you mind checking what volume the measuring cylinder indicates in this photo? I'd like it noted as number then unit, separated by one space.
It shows 2.7 mL
